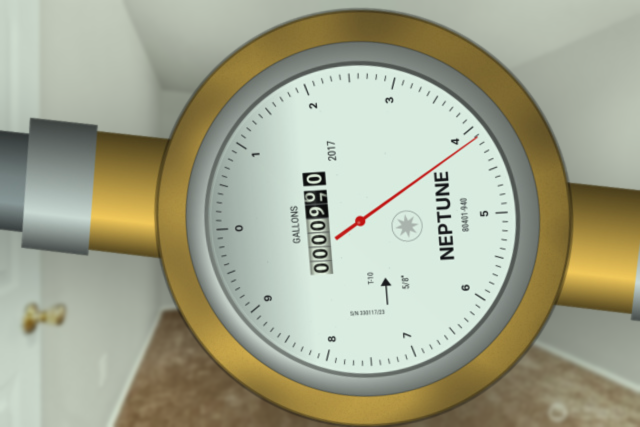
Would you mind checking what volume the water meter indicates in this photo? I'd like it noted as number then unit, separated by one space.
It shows 964.1 gal
